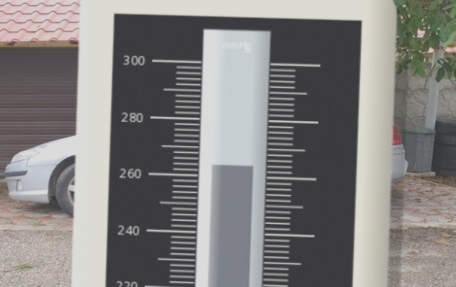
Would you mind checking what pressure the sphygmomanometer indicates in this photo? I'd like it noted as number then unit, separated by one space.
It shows 264 mmHg
